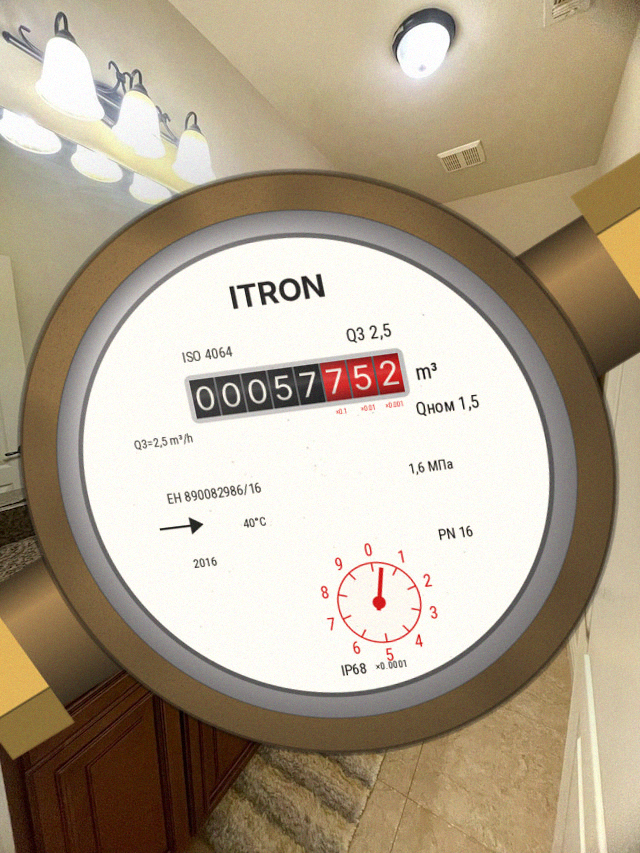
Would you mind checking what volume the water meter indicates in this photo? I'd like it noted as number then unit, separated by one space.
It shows 57.7520 m³
